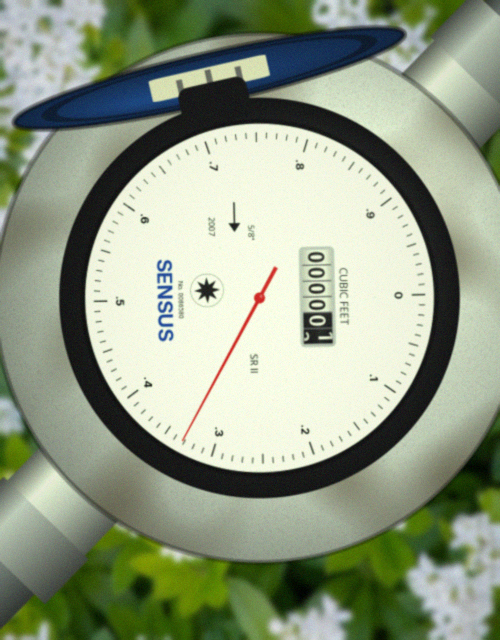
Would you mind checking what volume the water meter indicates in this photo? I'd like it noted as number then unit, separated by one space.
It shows 1.33 ft³
